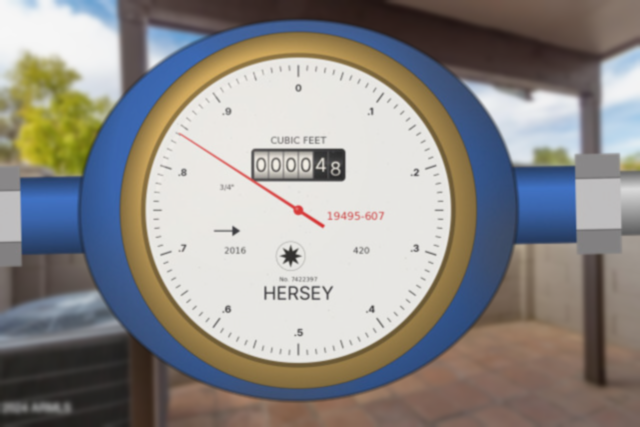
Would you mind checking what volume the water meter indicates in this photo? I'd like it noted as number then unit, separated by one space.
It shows 47.84 ft³
